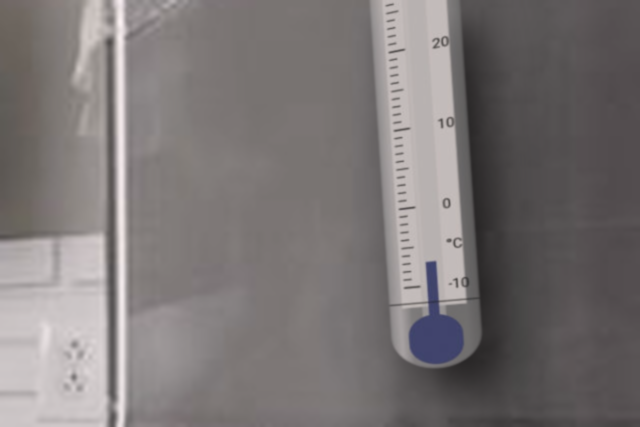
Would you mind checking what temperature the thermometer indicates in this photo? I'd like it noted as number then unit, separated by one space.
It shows -7 °C
